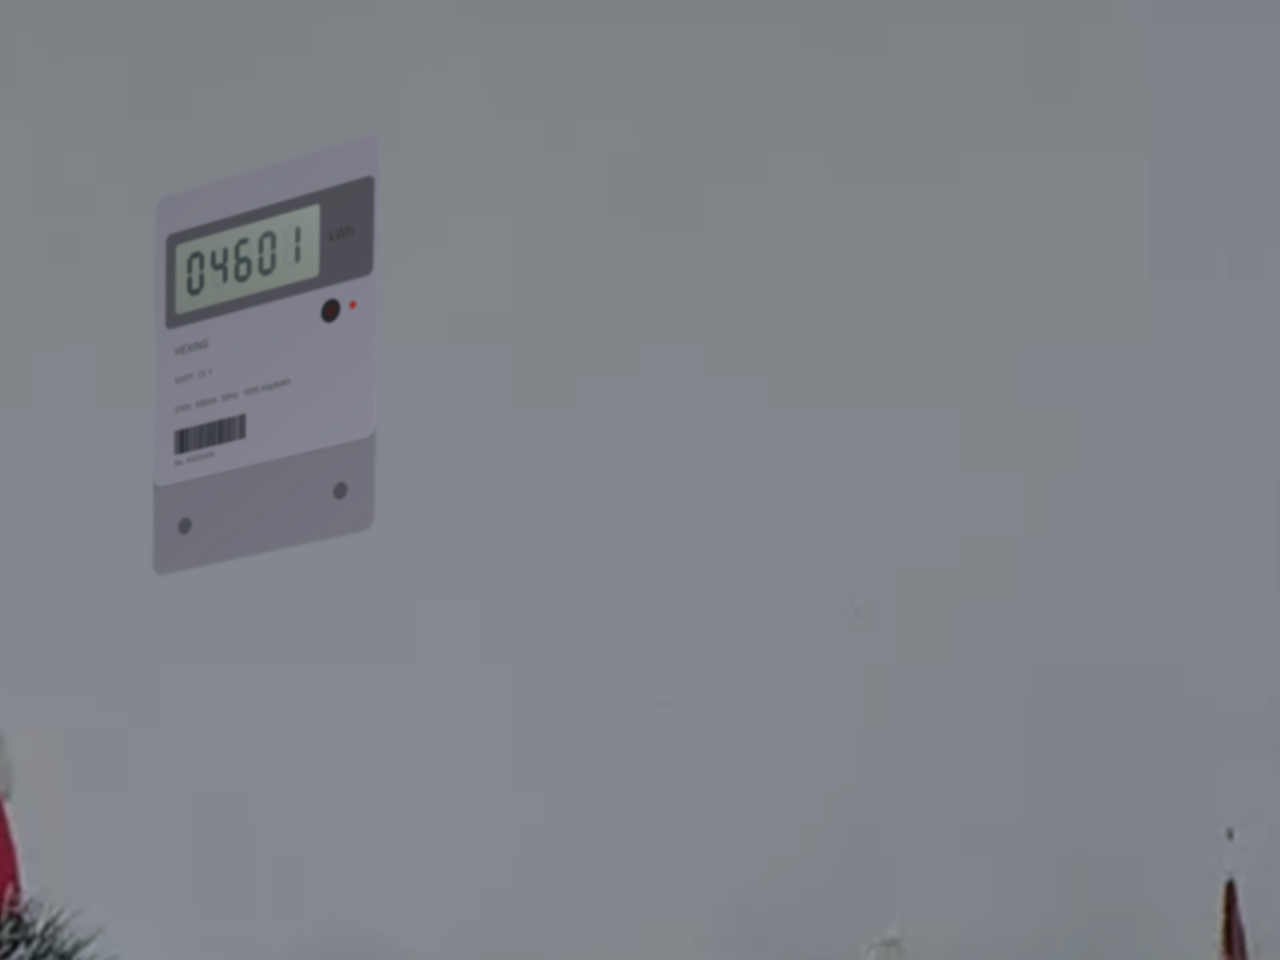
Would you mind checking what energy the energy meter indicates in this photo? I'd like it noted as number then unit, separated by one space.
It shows 4601 kWh
